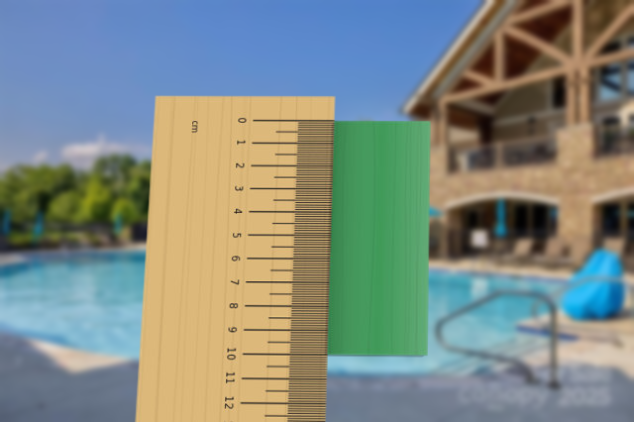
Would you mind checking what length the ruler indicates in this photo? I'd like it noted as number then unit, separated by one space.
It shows 10 cm
